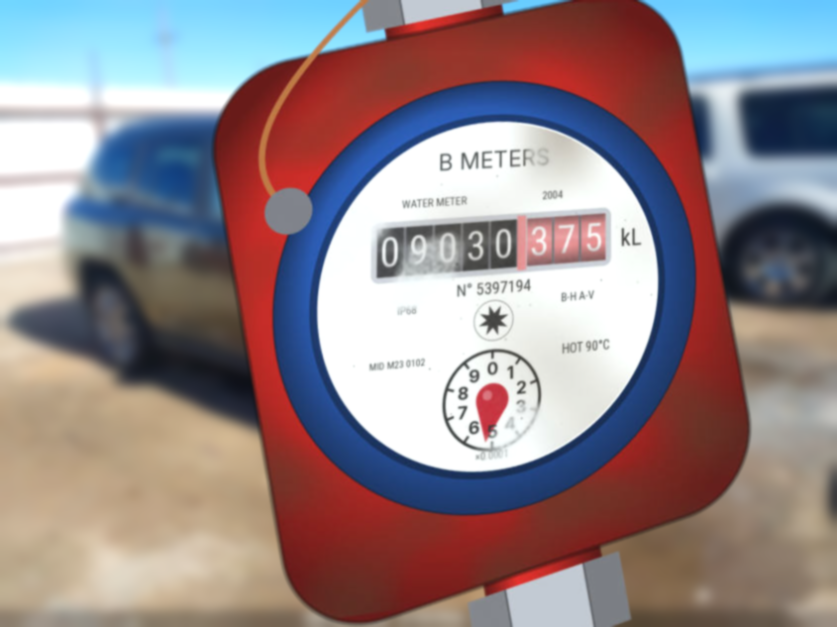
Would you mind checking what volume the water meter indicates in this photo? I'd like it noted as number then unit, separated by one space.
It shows 9030.3755 kL
